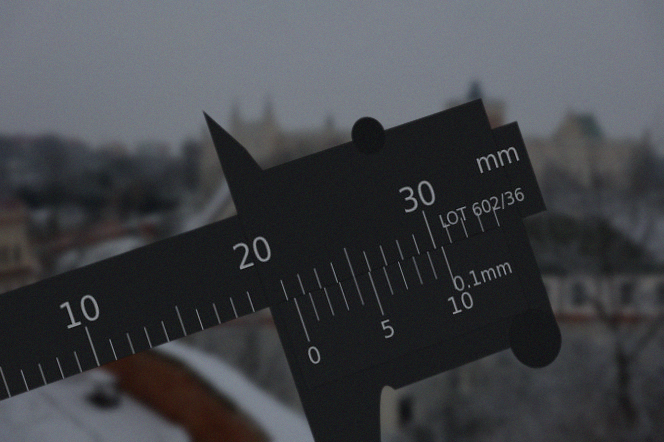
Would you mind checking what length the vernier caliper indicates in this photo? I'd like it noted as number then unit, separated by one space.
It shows 21.4 mm
